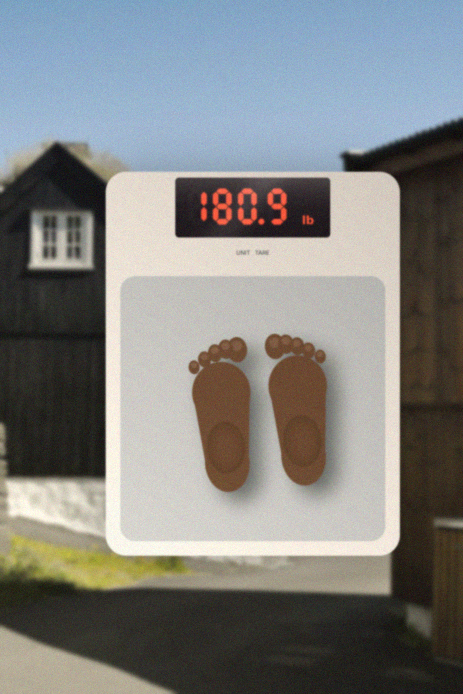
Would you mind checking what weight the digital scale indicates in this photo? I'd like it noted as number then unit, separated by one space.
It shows 180.9 lb
